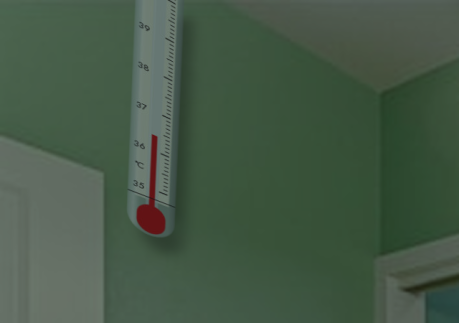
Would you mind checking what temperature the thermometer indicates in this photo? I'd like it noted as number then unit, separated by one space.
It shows 36.4 °C
